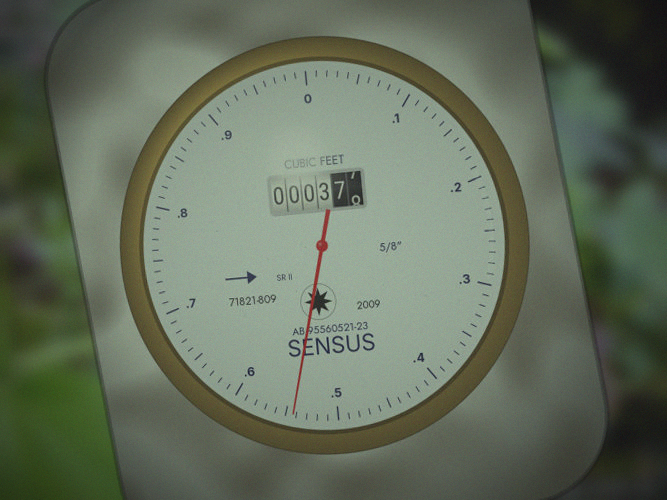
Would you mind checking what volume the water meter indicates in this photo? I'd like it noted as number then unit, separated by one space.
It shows 377.54 ft³
